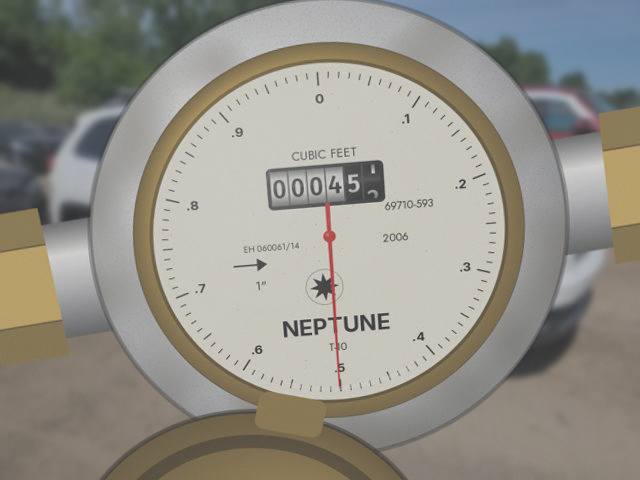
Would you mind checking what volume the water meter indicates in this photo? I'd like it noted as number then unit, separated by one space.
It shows 451.50 ft³
